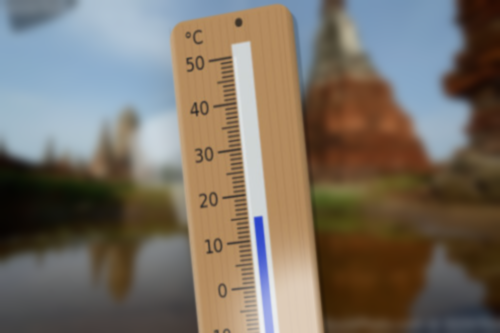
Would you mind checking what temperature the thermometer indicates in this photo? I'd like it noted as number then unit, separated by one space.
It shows 15 °C
